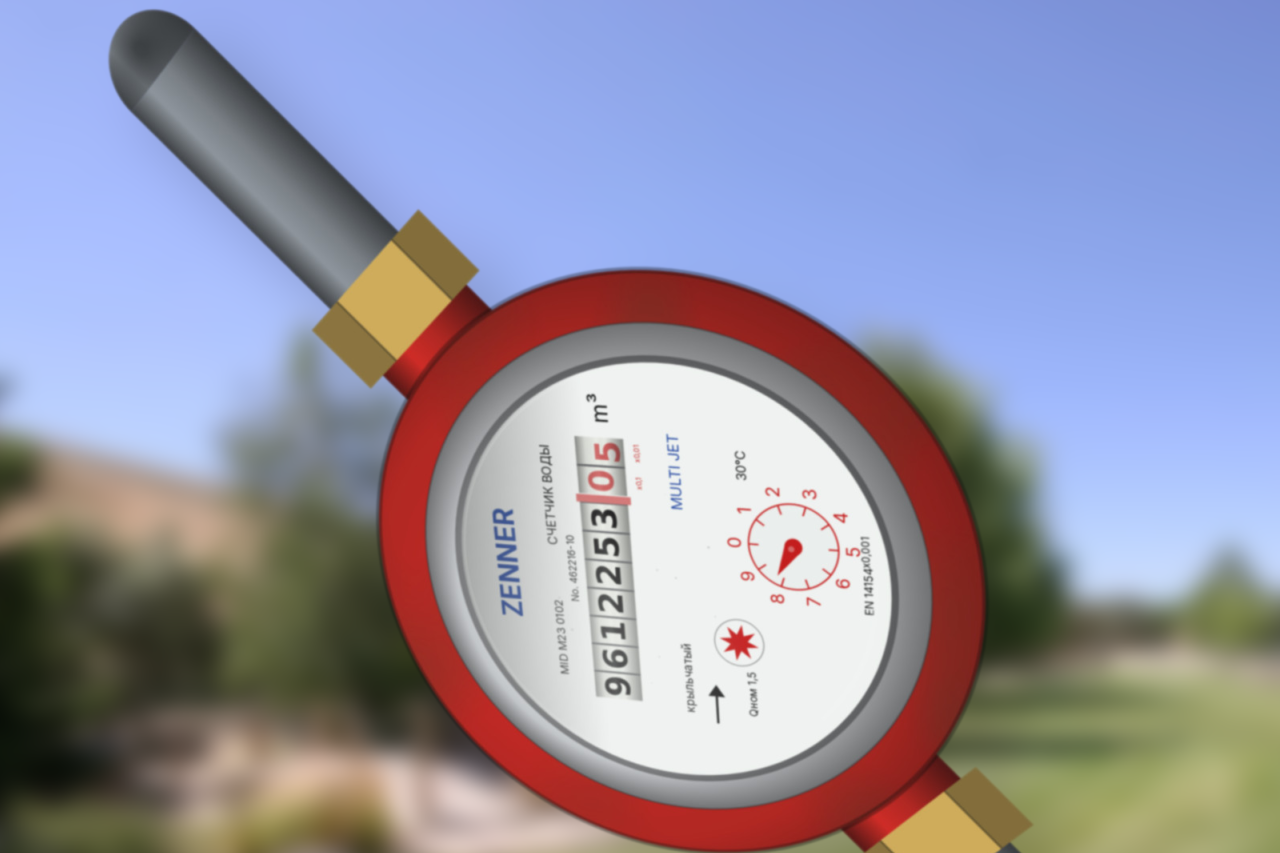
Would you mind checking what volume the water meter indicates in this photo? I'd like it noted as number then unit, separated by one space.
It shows 9612253.048 m³
